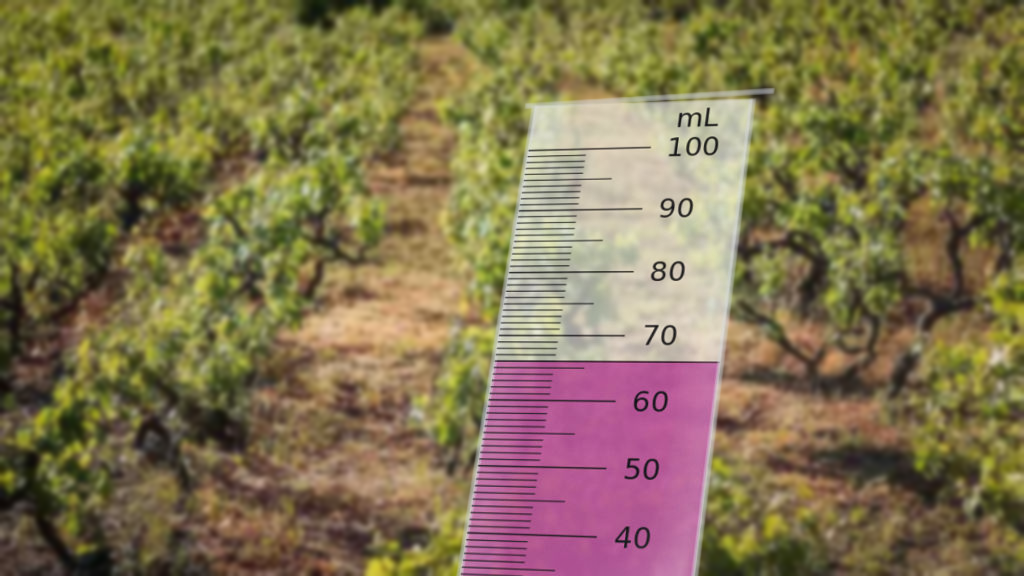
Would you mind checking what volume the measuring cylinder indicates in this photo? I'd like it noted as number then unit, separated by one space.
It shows 66 mL
